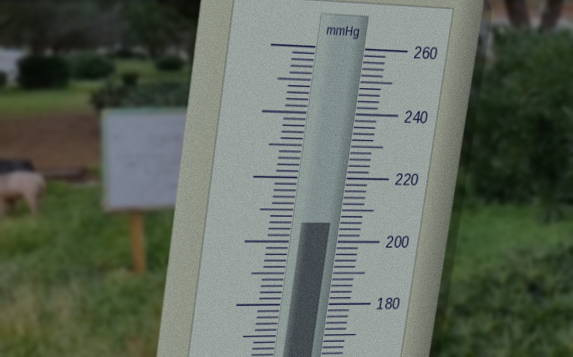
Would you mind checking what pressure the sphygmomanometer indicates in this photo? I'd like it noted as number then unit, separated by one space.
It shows 206 mmHg
